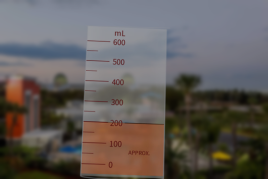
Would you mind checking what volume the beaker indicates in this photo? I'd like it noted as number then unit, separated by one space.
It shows 200 mL
